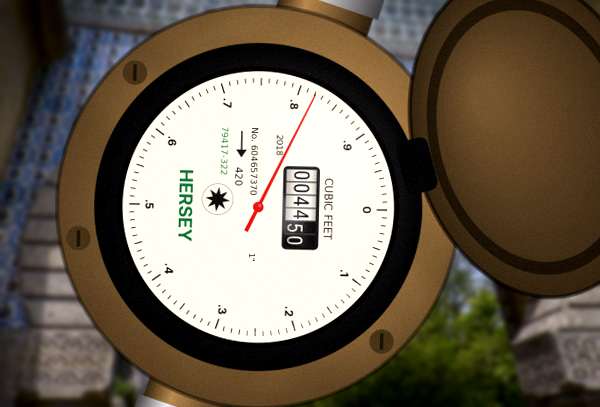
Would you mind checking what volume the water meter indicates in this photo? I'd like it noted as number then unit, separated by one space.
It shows 4449.82 ft³
